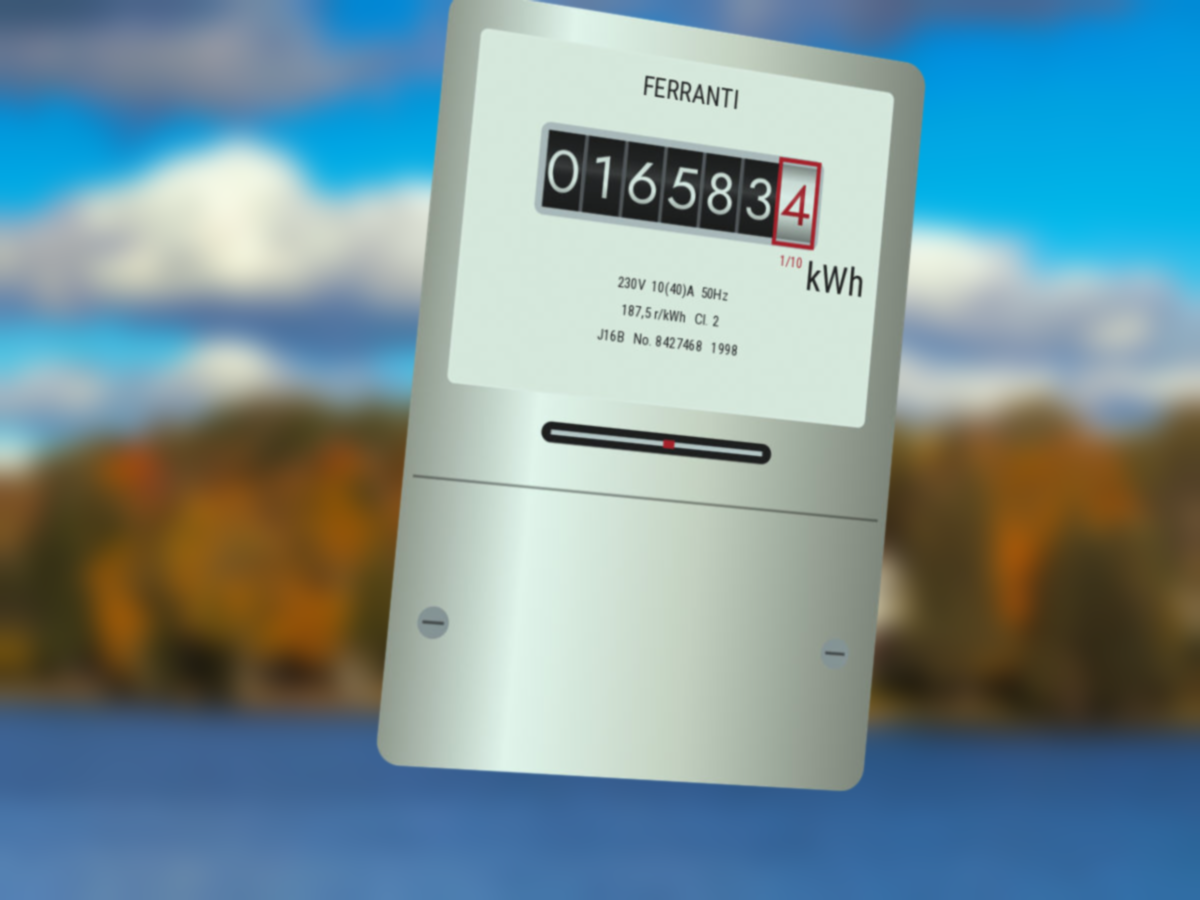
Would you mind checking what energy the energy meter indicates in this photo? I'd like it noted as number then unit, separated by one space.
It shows 16583.4 kWh
